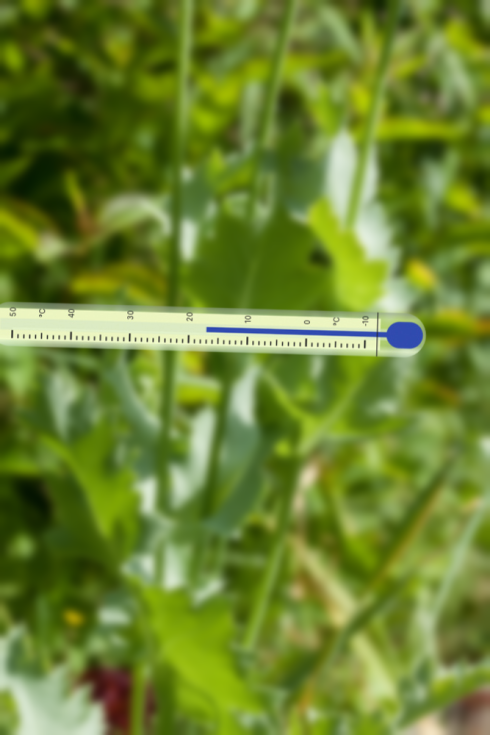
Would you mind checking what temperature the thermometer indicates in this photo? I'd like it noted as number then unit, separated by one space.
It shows 17 °C
